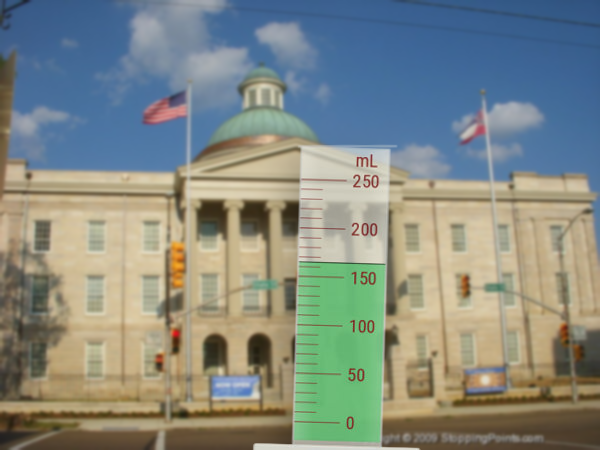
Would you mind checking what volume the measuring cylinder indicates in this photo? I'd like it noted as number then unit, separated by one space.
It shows 165 mL
